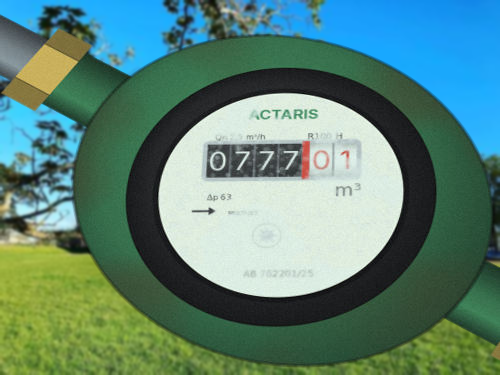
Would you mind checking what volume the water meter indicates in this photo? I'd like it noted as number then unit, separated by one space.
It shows 777.01 m³
